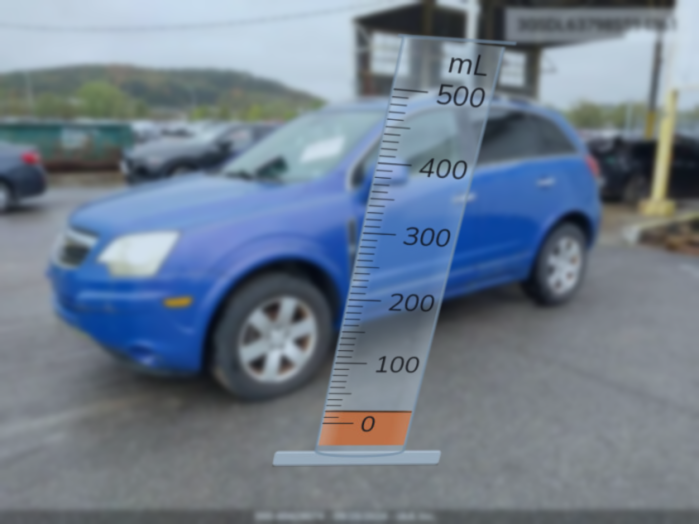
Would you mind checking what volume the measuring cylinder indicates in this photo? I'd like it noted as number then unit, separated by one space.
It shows 20 mL
